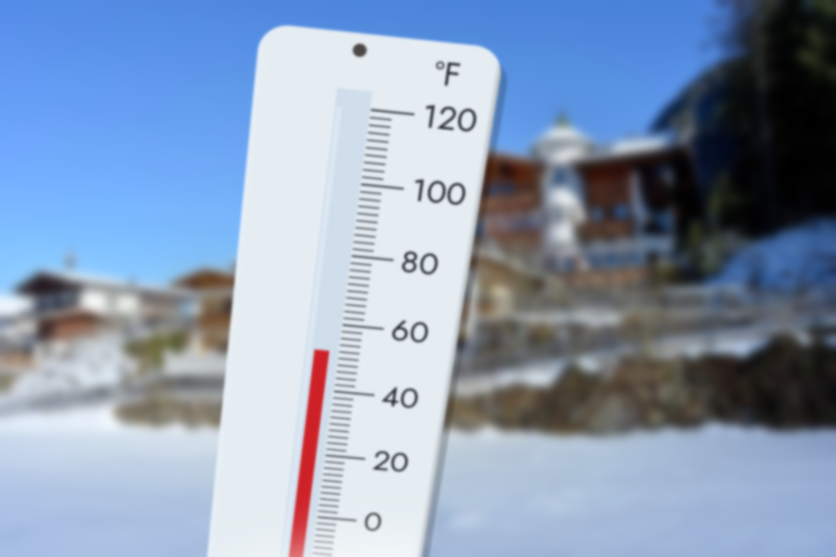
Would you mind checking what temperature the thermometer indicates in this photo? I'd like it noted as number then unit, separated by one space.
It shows 52 °F
